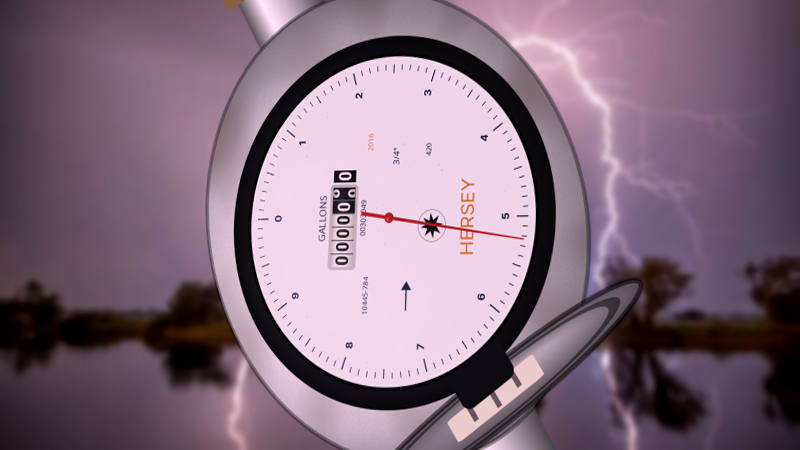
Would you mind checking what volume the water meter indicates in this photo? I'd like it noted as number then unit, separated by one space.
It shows 85.2 gal
